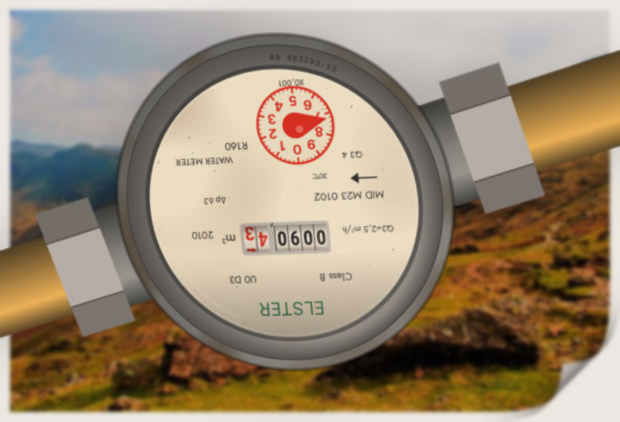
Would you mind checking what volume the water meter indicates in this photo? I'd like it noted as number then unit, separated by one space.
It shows 90.427 m³
